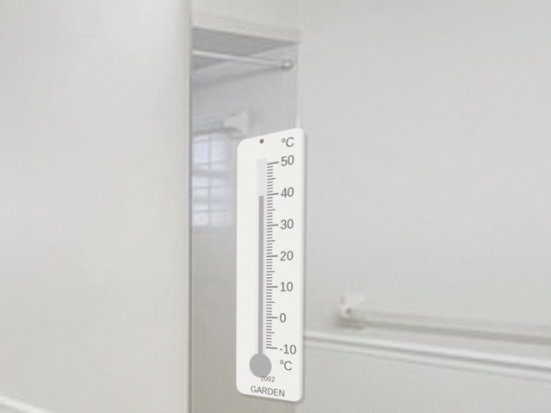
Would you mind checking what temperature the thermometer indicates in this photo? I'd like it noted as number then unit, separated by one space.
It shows 40 °C
